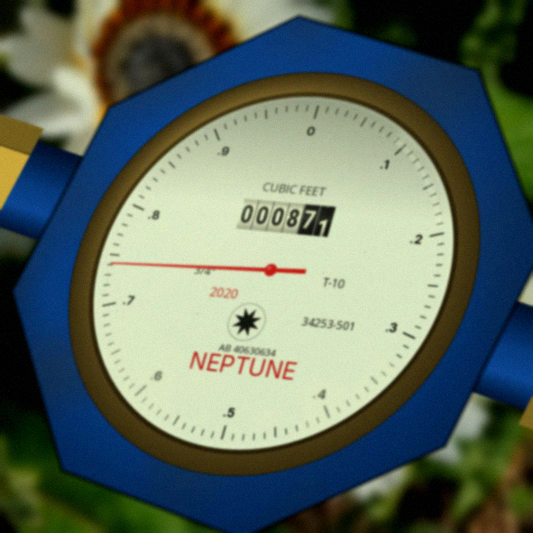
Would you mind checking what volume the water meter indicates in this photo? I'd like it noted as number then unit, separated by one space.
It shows 870.74 ft³
